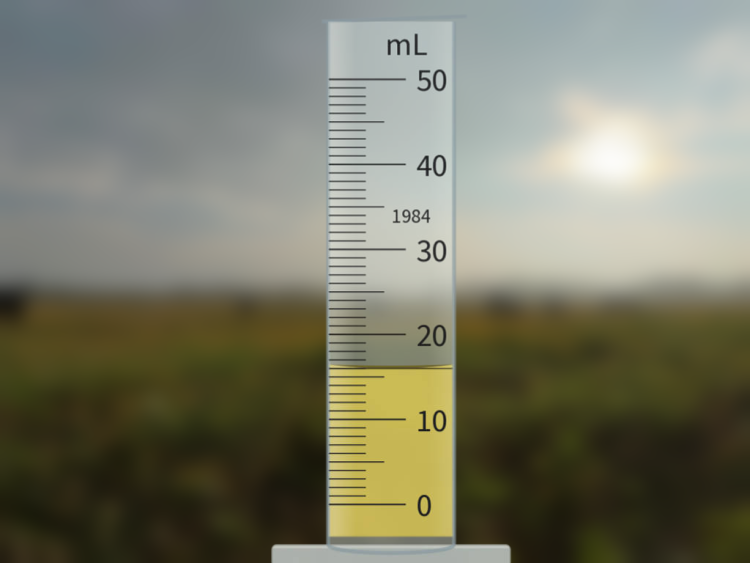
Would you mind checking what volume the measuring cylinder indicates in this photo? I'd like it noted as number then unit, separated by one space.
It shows 16 mL
